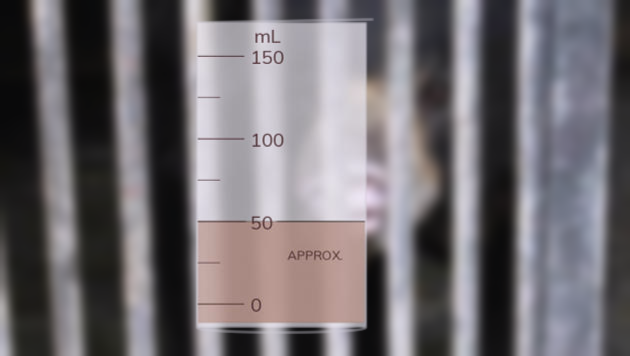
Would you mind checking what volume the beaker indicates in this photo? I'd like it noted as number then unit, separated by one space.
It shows 50 mL
